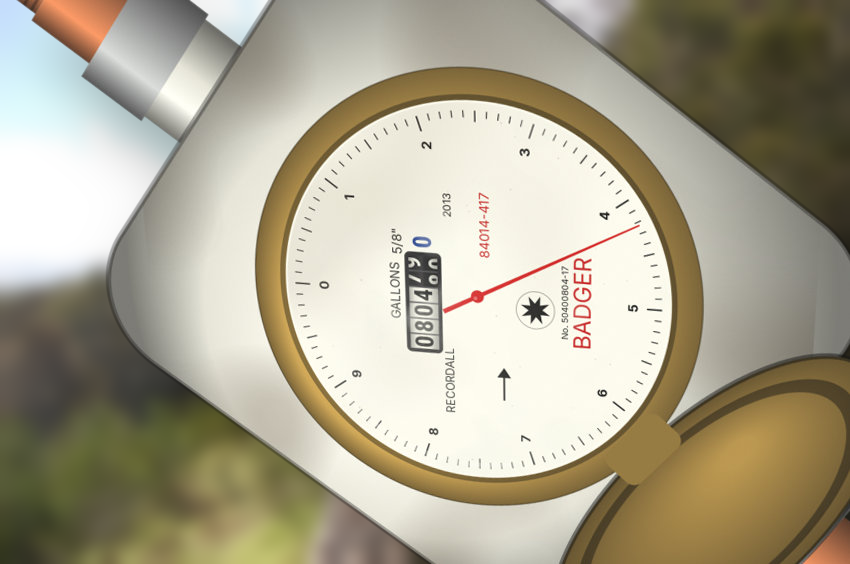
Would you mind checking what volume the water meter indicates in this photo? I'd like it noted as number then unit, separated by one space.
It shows 804794.2 gal
